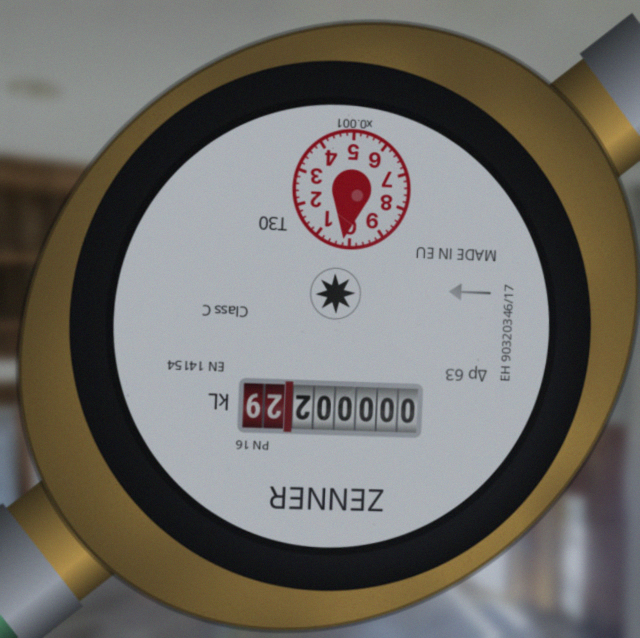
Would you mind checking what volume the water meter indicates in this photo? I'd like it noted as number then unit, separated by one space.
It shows 2.290 kL
